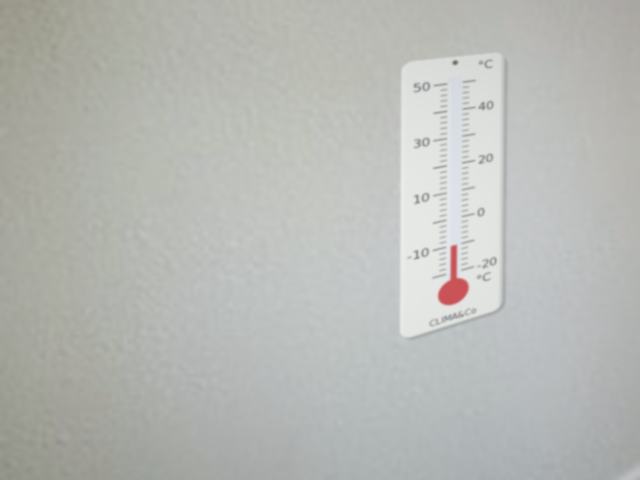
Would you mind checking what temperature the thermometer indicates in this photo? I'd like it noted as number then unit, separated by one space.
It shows -10 °C
